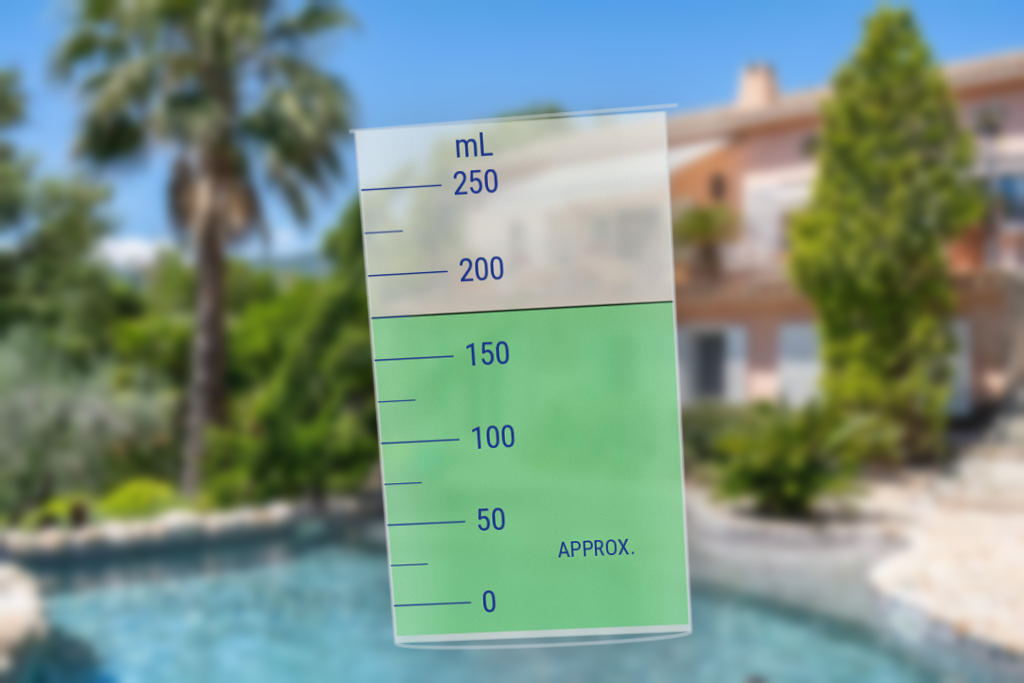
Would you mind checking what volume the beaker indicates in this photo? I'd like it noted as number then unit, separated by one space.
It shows 175 mL
